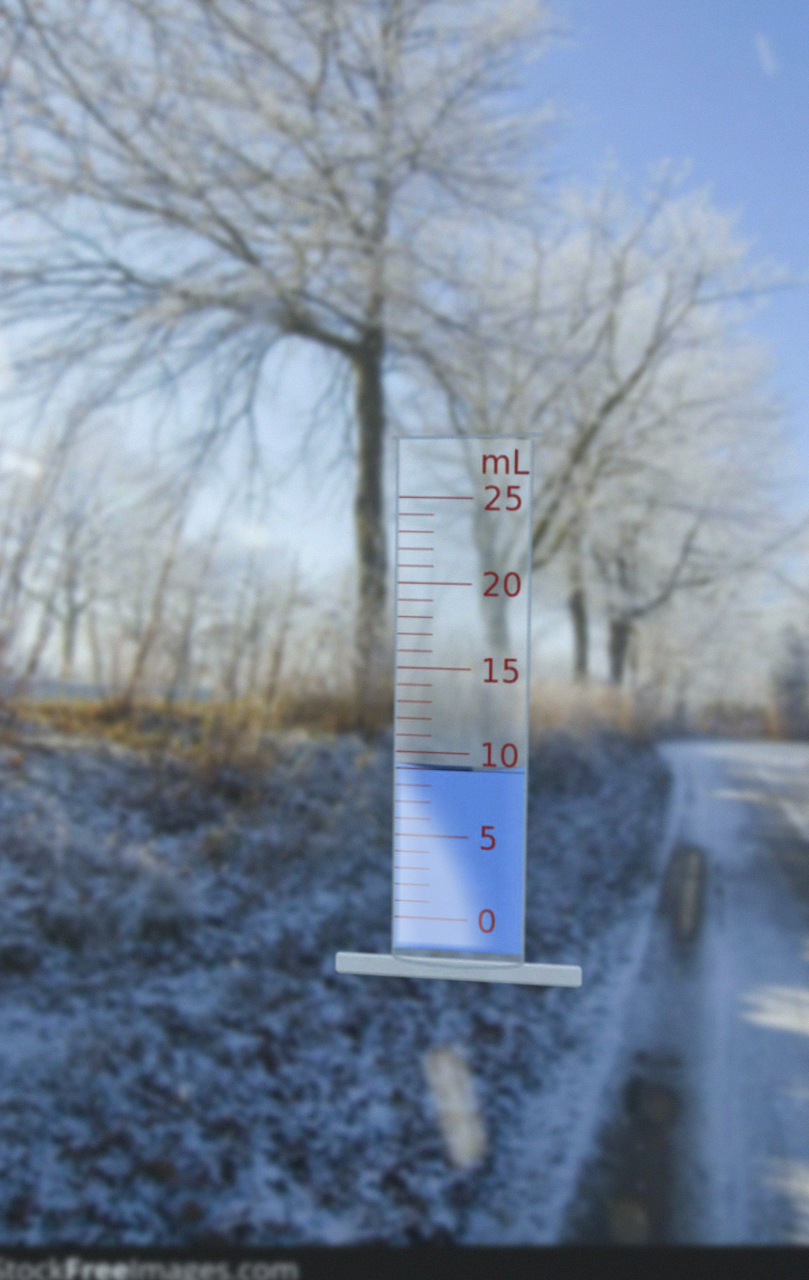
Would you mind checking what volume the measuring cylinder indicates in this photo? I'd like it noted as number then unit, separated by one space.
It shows 9 mL
